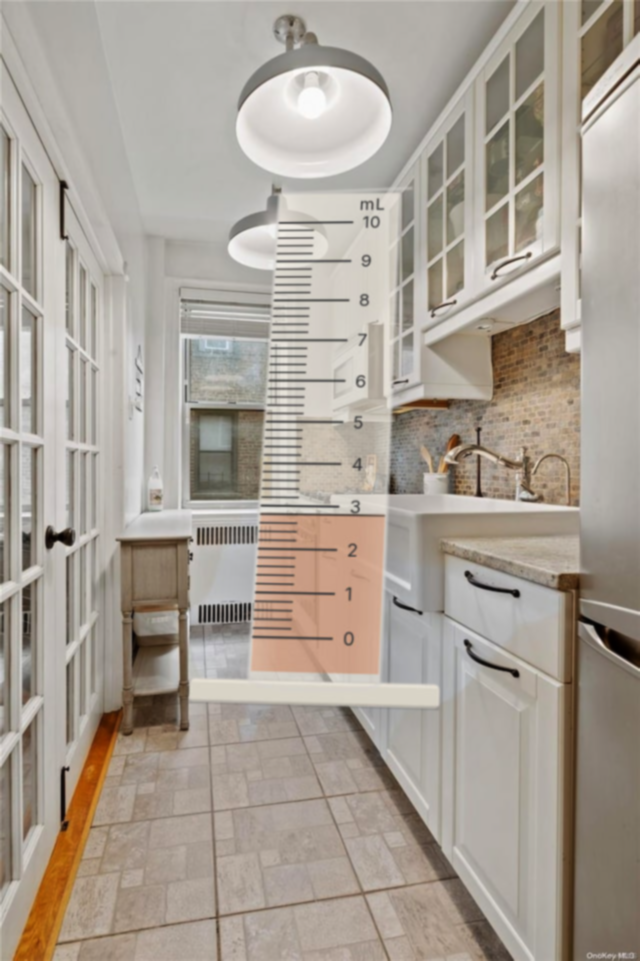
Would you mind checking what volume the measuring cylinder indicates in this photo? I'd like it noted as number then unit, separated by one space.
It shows 2.8 mL
